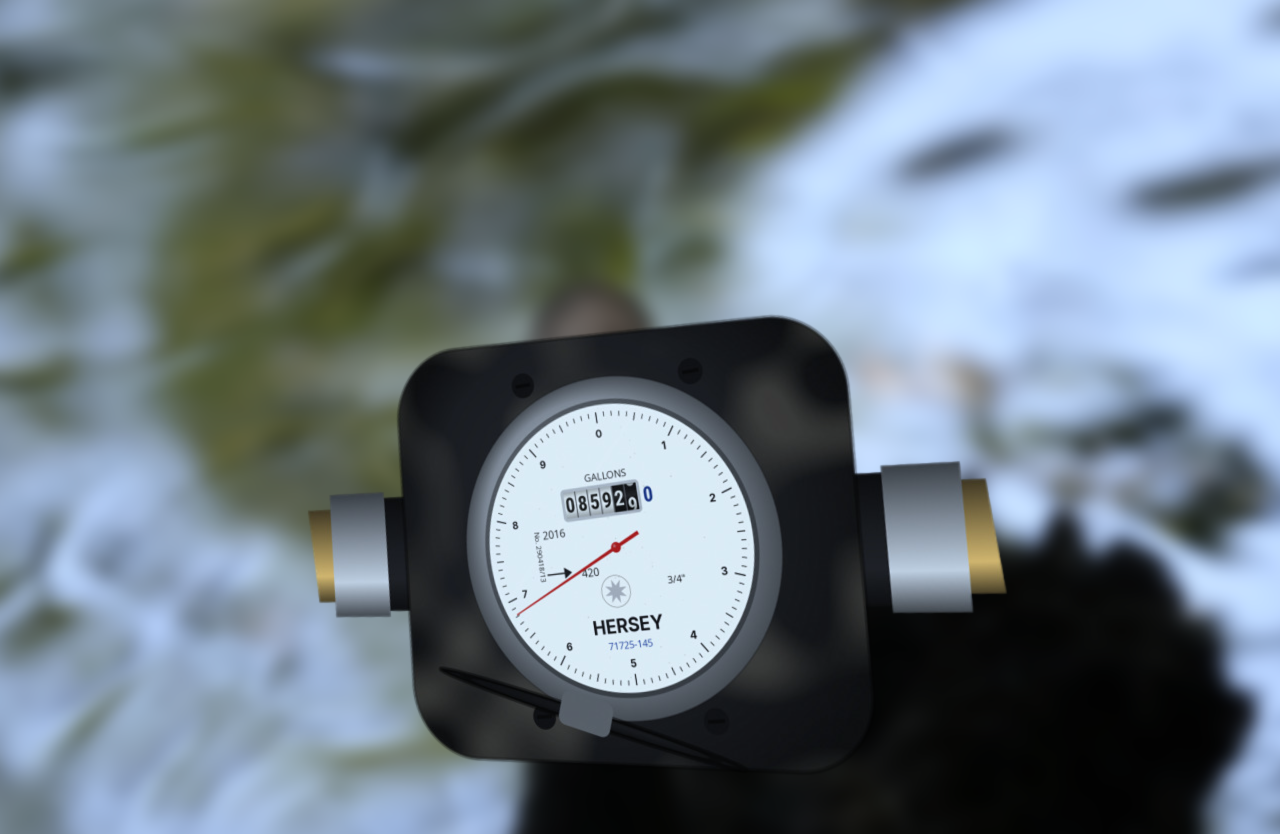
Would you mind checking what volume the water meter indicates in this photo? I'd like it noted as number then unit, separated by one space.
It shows 859286.8 gal
